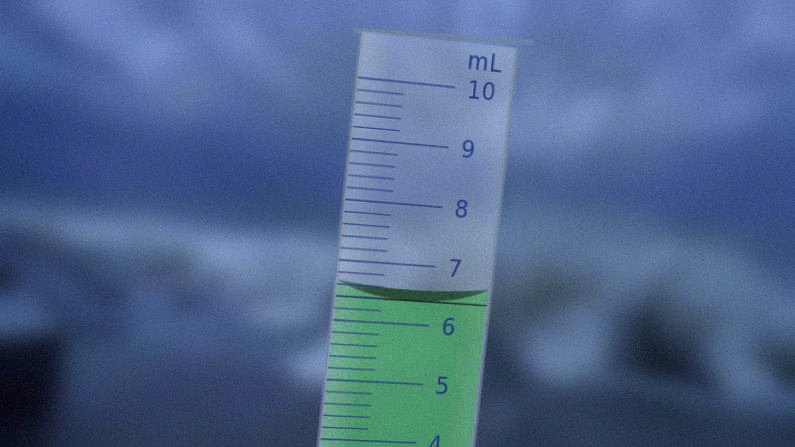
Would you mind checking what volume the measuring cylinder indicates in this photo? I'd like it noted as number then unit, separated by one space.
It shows 6.4 mL
